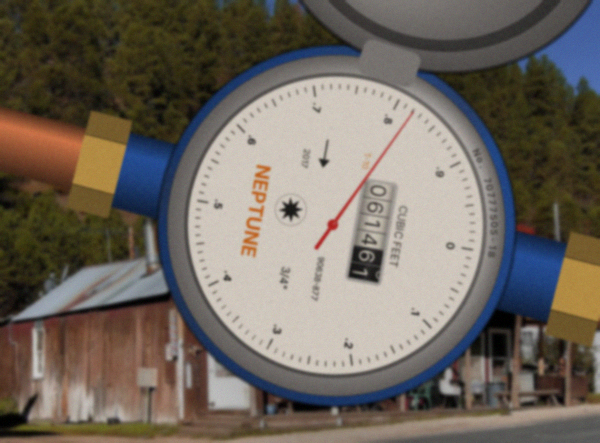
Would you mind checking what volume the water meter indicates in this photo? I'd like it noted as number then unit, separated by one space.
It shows 61460.82 ft³
